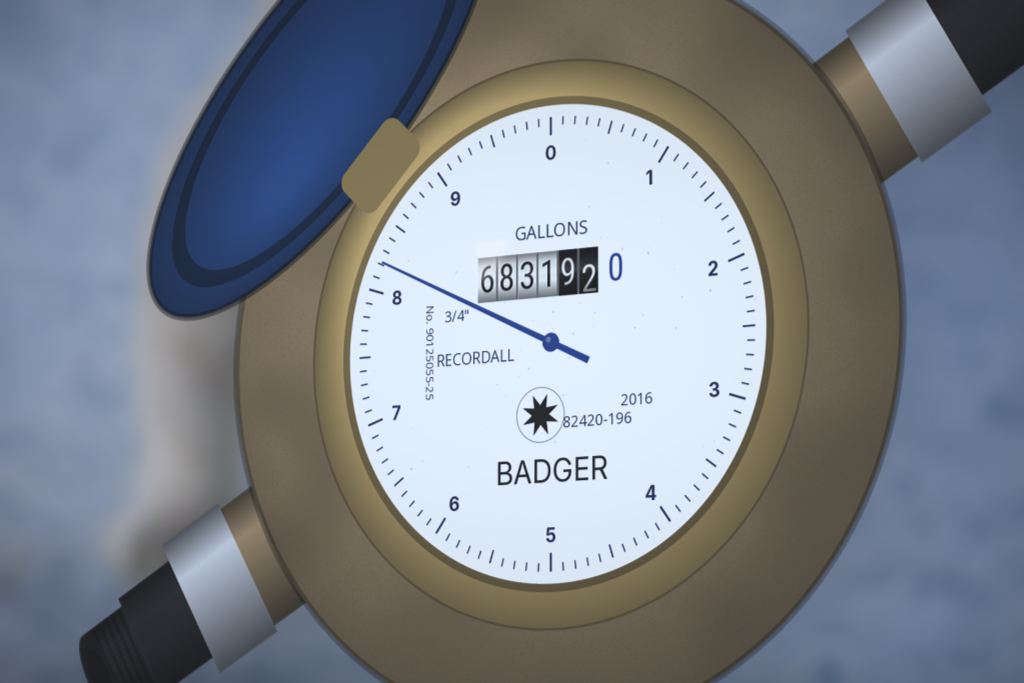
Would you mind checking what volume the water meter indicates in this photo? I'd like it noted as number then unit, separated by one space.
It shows 6831918.2 gal
